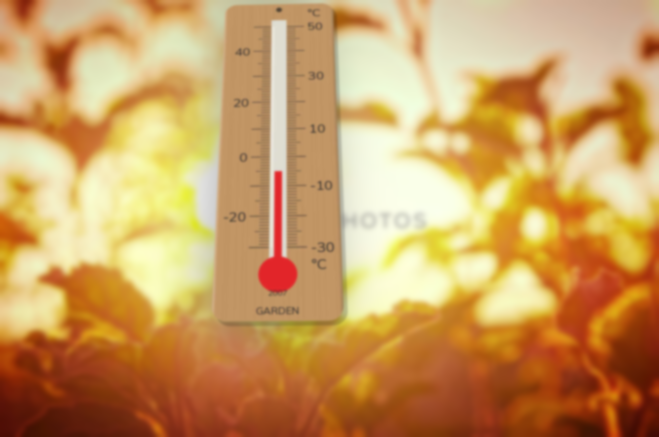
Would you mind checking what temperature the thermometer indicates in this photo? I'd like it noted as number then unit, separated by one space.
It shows -5 °C
